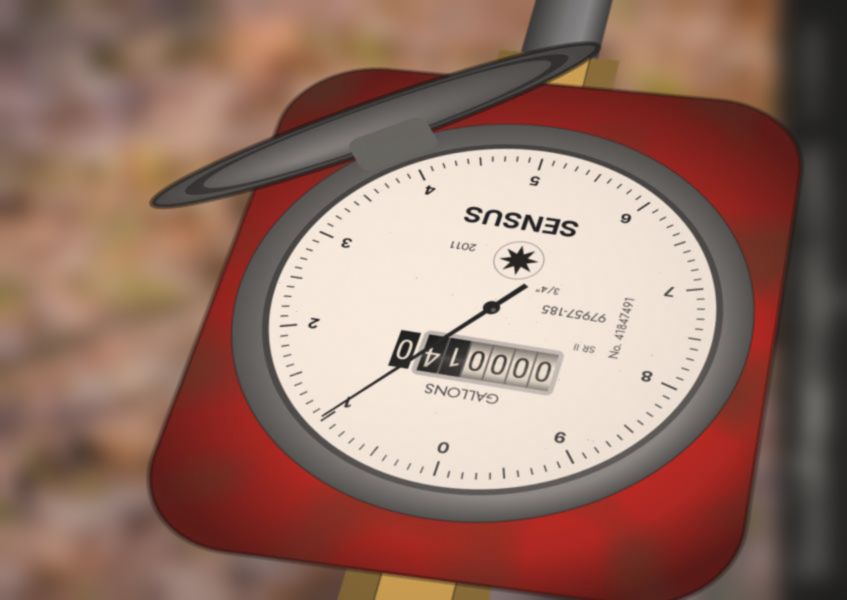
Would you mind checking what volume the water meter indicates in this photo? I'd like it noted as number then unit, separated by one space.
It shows 141.0 gal
